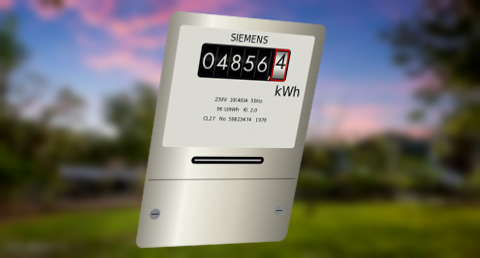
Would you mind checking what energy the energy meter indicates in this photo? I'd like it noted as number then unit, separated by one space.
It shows 4856.4 kWh
